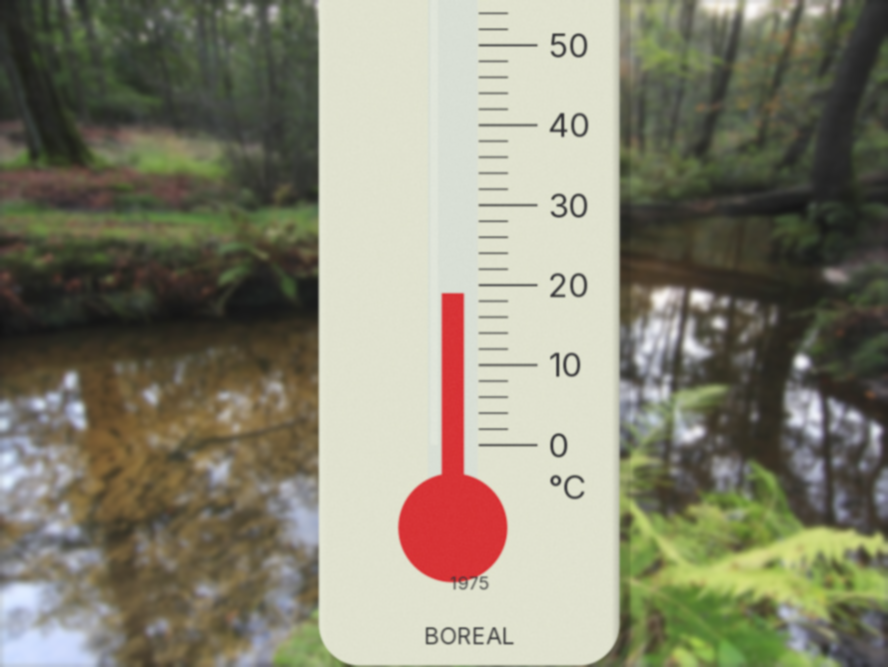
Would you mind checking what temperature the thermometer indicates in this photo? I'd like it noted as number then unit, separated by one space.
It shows 19 °C
